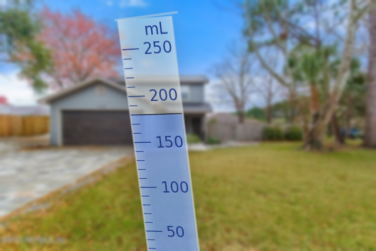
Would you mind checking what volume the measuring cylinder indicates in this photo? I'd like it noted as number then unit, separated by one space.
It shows 180 mL
